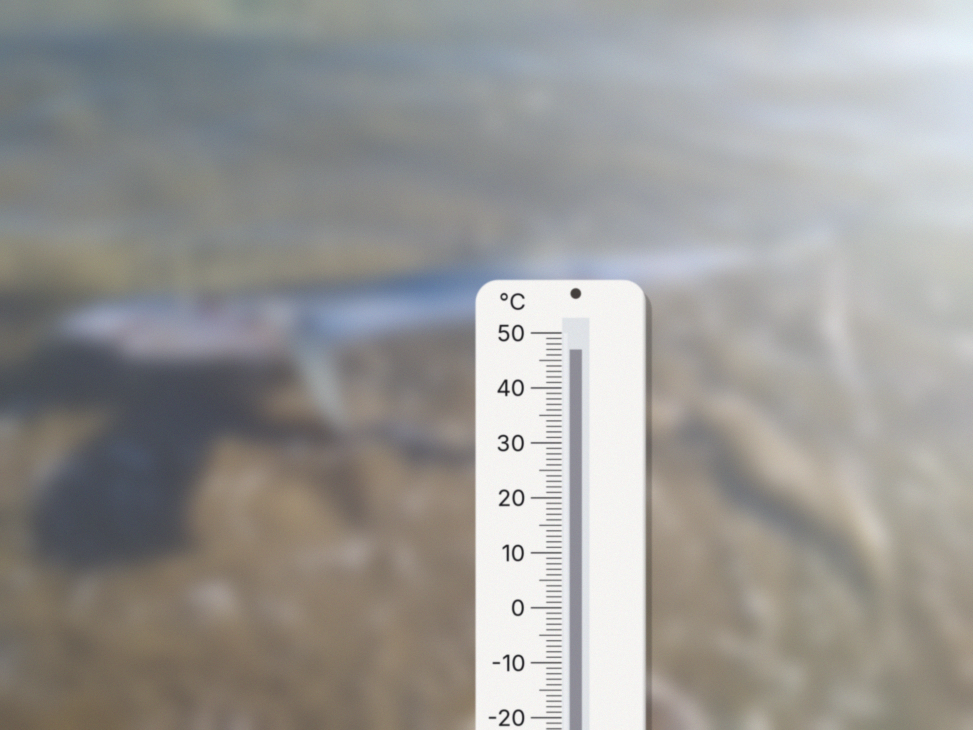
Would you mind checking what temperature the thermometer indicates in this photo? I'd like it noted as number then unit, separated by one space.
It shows 47 °C
